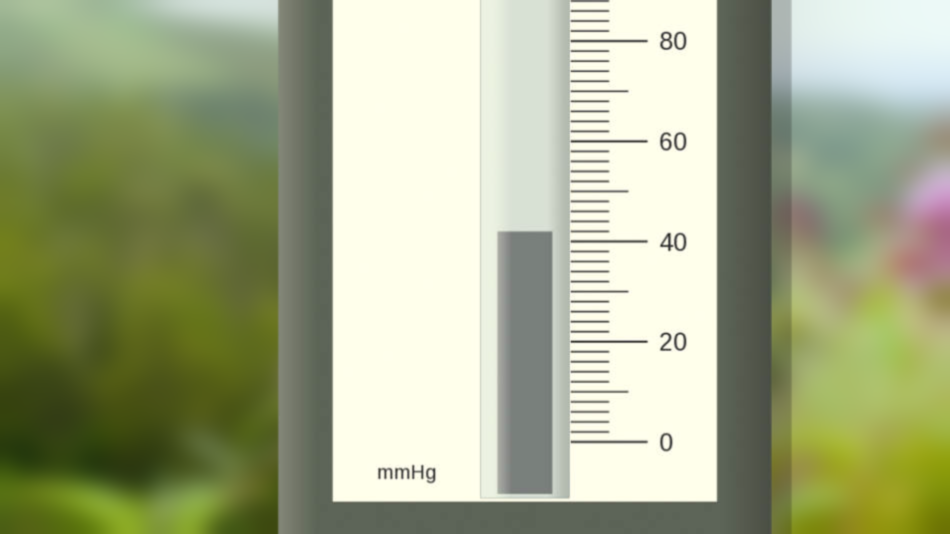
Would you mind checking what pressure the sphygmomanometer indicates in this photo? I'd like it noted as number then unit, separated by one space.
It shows 42 mmHg
